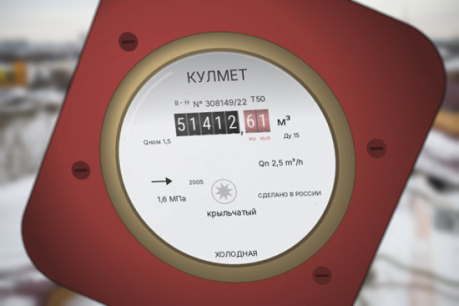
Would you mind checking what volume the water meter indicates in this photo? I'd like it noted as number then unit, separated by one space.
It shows 51412.61 m³
